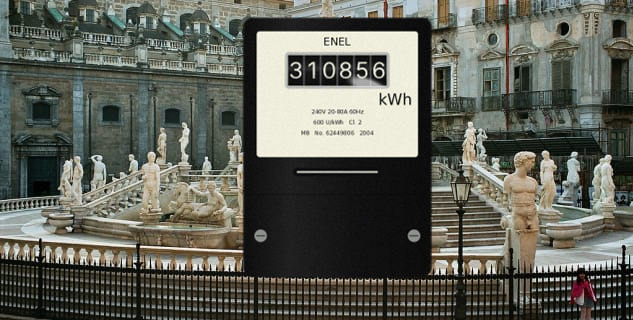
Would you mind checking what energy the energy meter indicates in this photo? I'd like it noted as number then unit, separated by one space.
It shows 310856 kWh
